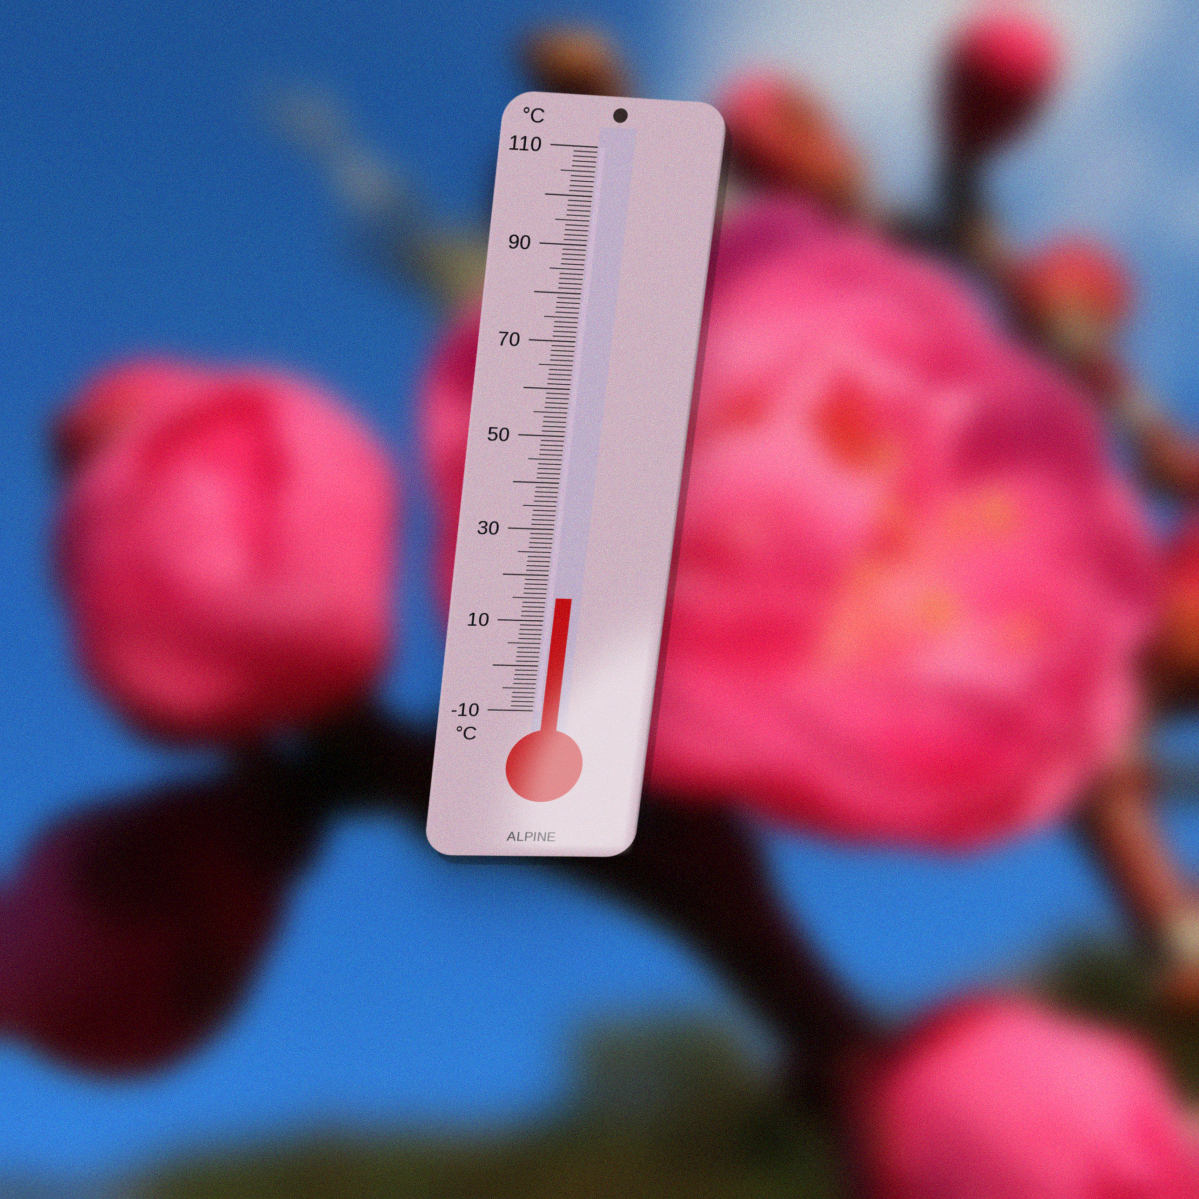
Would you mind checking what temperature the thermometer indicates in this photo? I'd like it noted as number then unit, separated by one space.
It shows 15 °C
